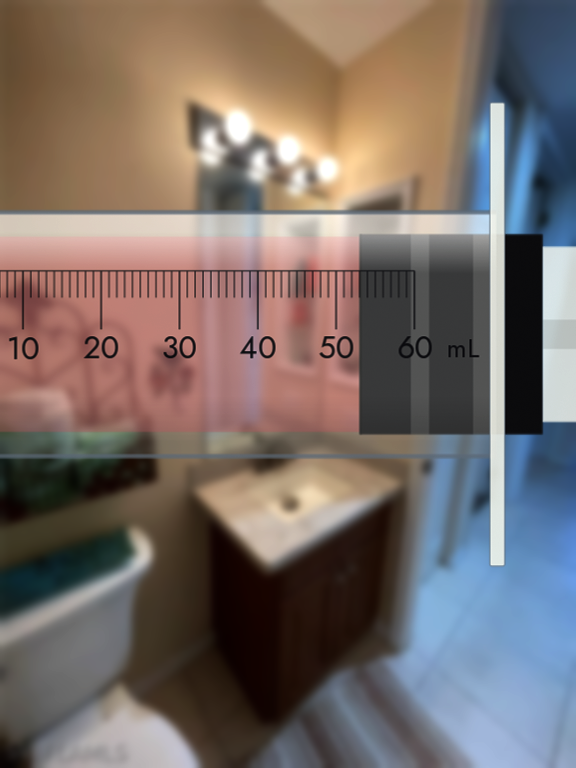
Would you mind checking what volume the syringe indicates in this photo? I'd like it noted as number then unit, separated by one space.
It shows 53 mL
